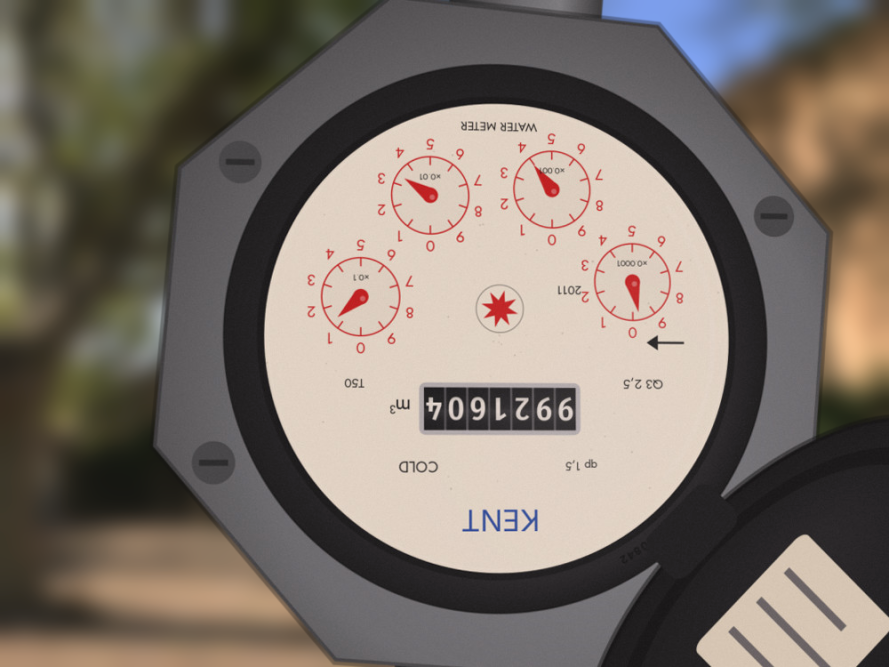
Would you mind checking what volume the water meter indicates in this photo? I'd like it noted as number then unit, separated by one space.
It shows 9921604.1339 m³
